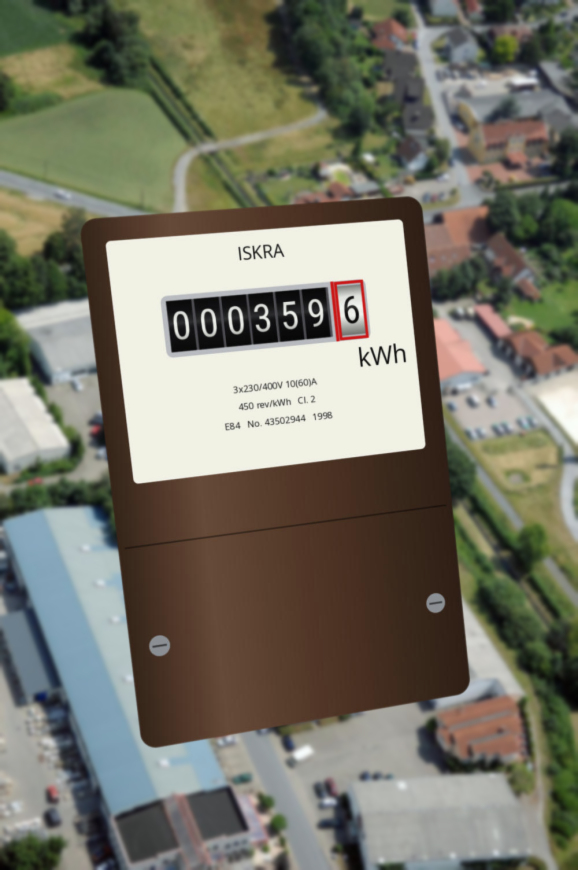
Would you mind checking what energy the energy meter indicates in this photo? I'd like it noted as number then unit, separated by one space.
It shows 359.6 kWh
